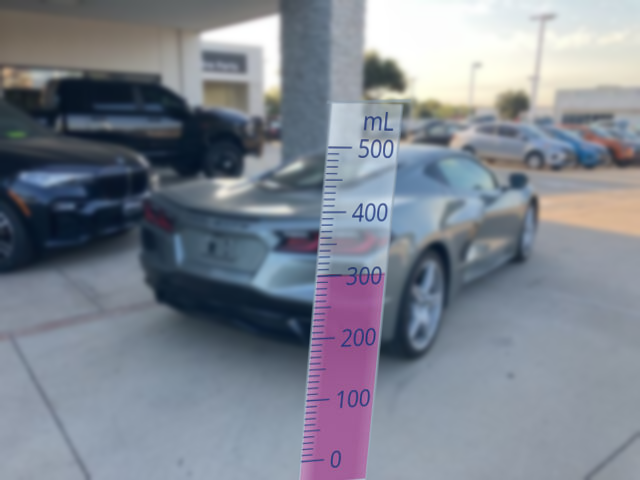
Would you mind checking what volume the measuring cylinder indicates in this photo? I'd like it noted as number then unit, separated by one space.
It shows 300 mL
